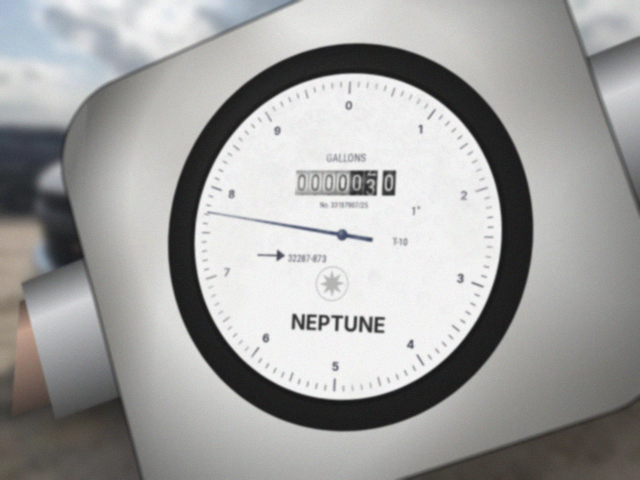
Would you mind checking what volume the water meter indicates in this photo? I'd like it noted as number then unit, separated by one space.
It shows 27.7 gal
